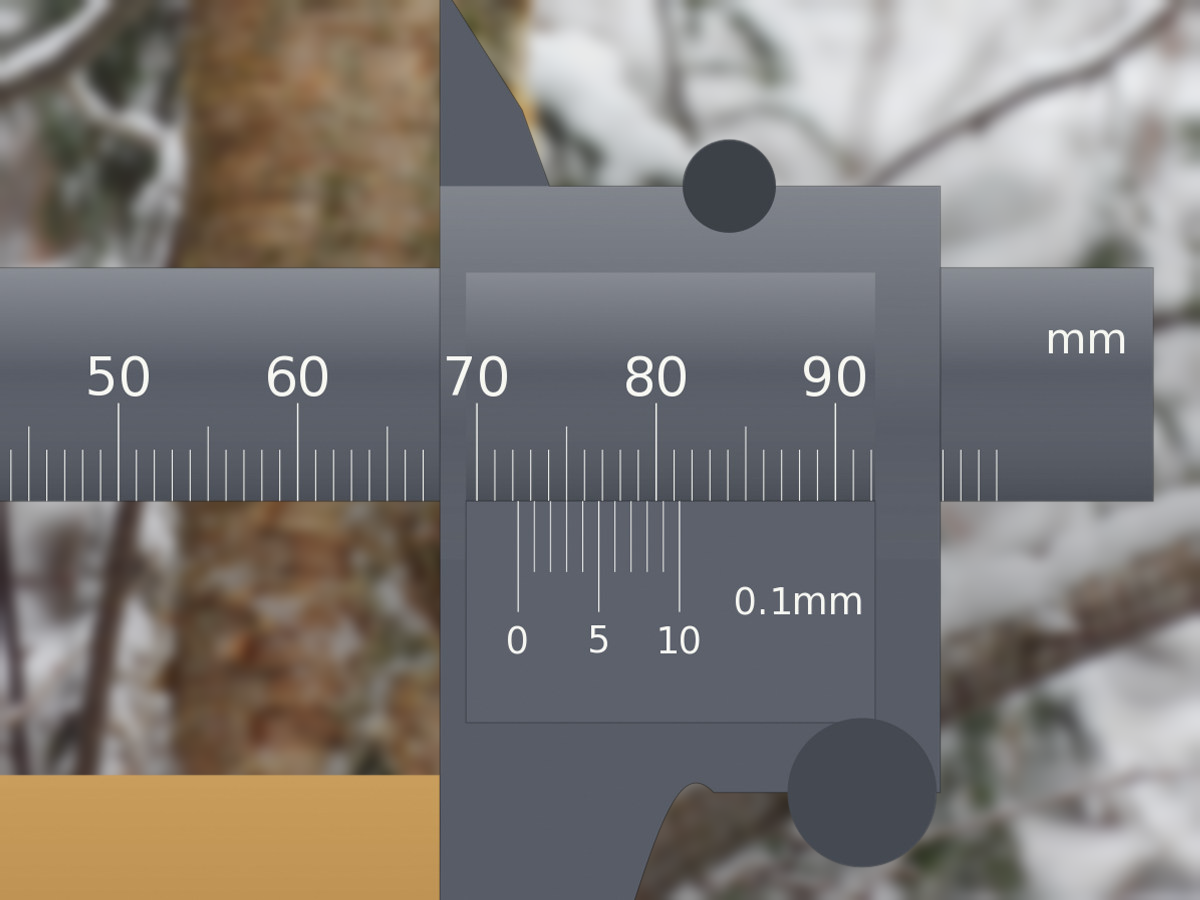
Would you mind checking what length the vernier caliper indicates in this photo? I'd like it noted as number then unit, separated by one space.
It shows 72.3 mm
